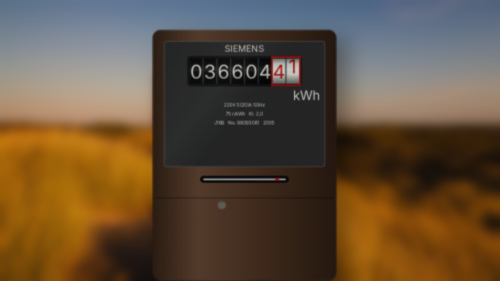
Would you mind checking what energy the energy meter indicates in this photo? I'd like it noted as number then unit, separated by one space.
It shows 36604.41 kWh
